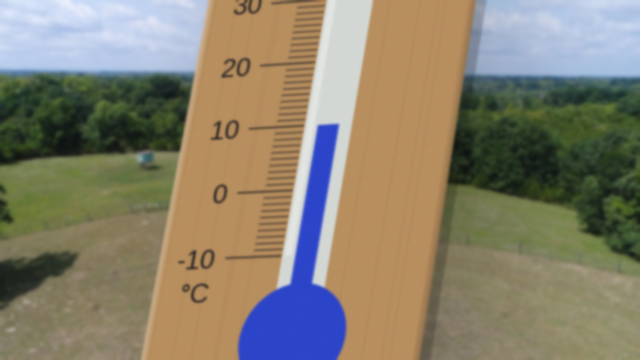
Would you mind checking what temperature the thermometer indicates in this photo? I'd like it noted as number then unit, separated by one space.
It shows 10 °C
